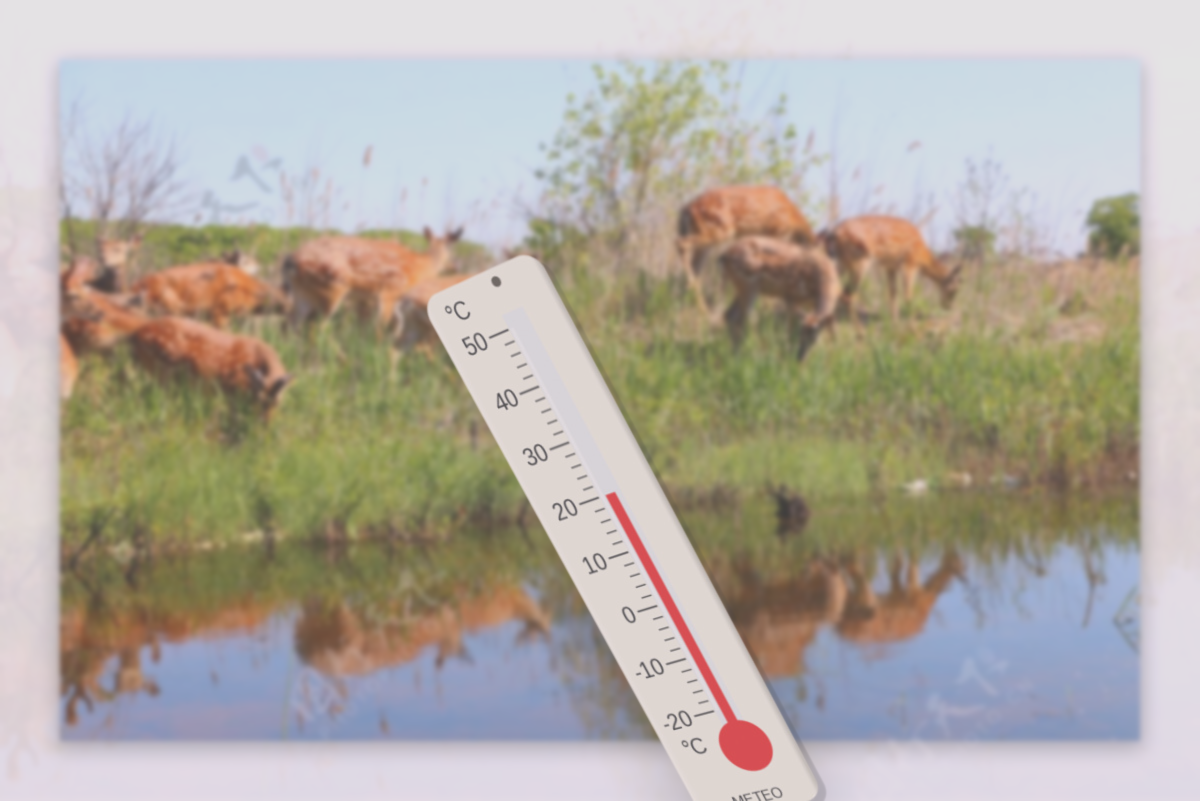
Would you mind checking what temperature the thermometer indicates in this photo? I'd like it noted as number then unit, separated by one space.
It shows 20 °C
